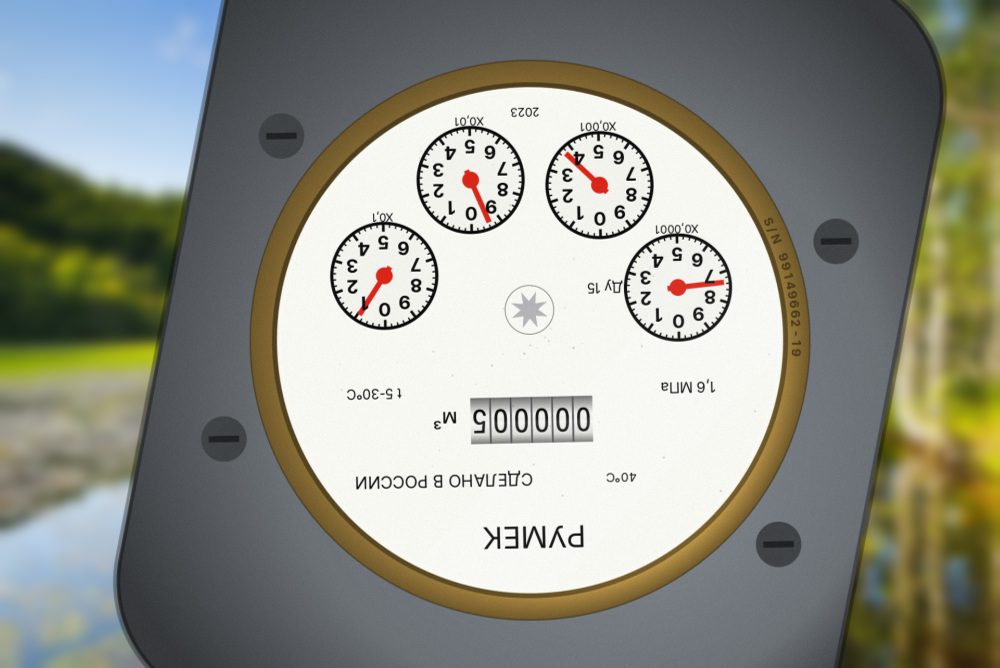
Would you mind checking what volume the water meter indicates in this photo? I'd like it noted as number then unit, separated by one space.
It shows 5.0937 m³
